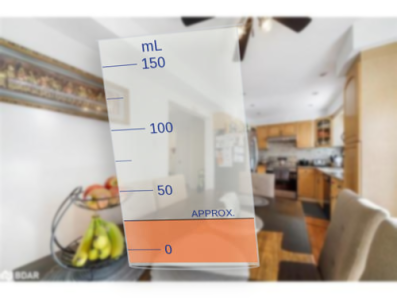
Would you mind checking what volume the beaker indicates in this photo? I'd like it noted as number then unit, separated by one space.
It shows 25 mL
